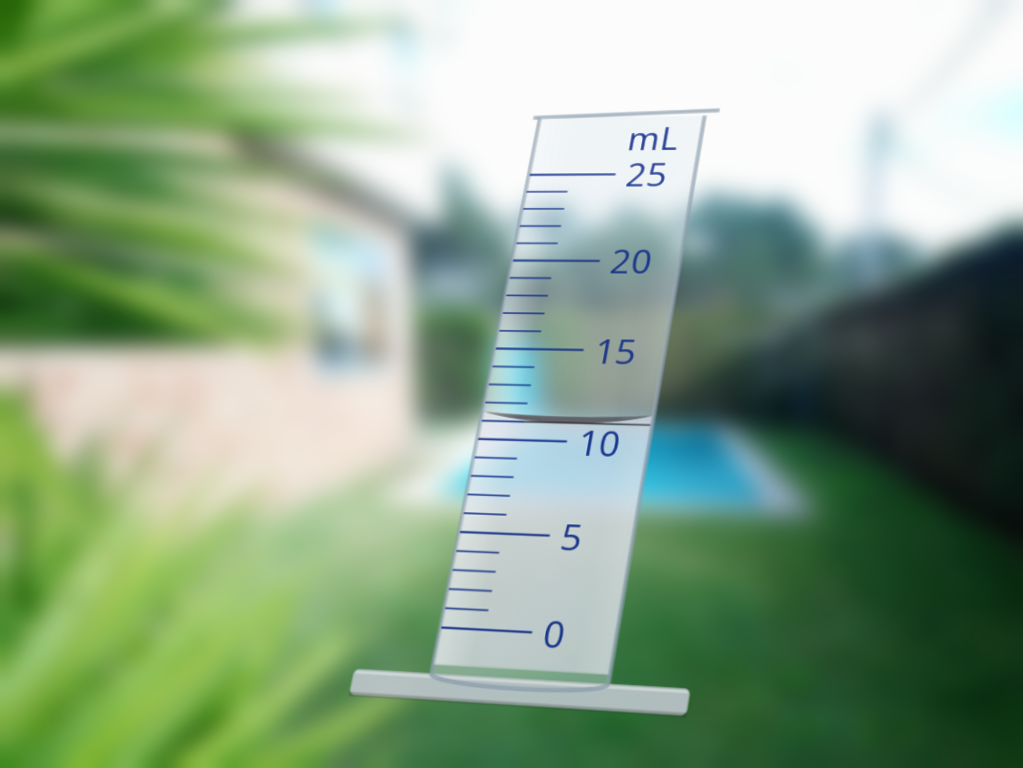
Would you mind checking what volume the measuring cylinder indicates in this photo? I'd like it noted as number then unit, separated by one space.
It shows 11 mL
